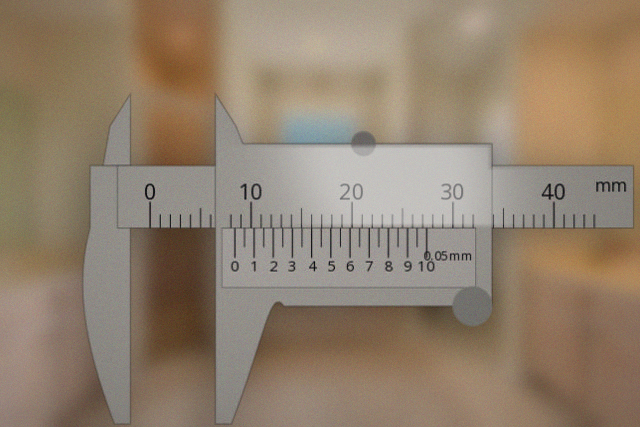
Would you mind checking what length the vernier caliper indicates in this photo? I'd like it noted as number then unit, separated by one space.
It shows 8.4 mm
